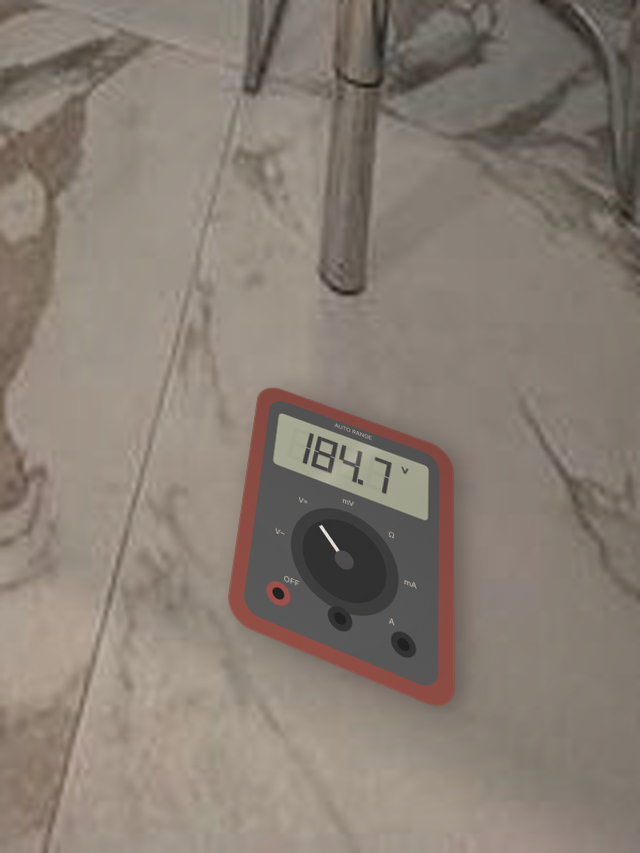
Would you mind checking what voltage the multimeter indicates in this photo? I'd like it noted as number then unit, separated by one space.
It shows 184.7 V
